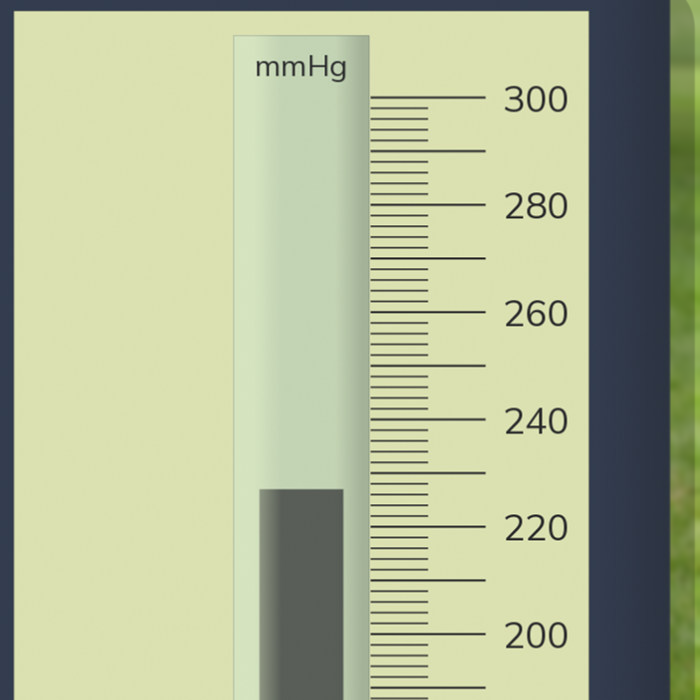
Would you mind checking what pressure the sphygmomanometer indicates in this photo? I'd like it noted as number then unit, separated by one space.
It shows 227 mmHg
